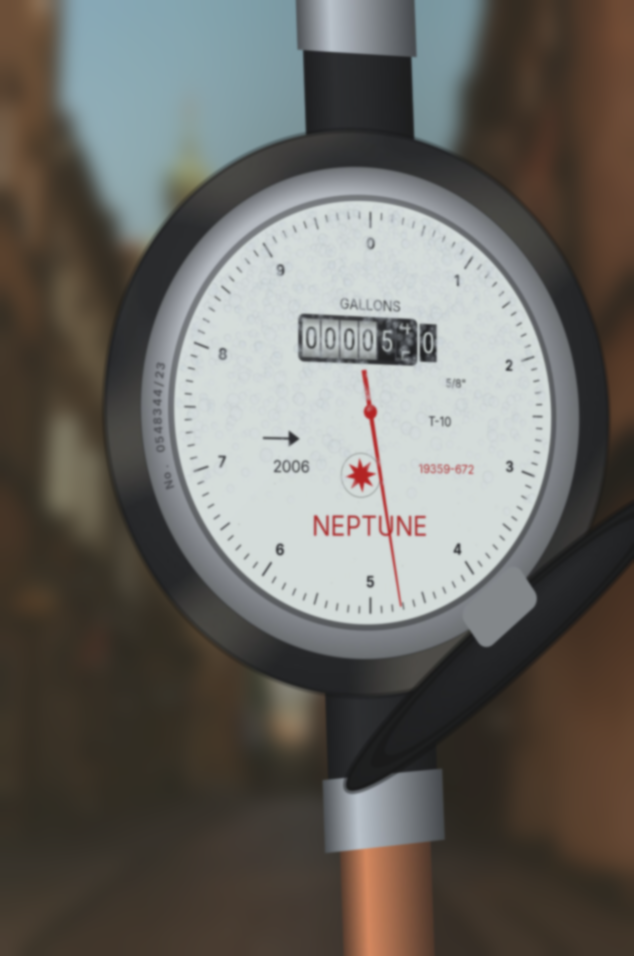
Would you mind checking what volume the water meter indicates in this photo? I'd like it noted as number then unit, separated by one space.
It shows 544.7 gal
